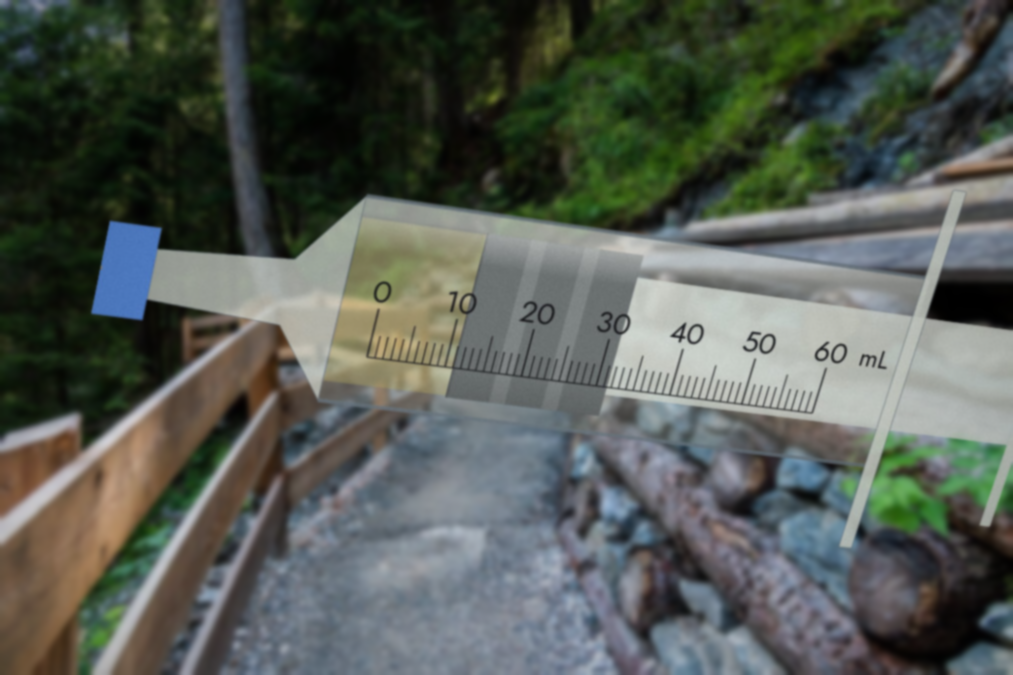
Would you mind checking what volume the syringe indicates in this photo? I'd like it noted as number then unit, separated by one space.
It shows 11 mL
